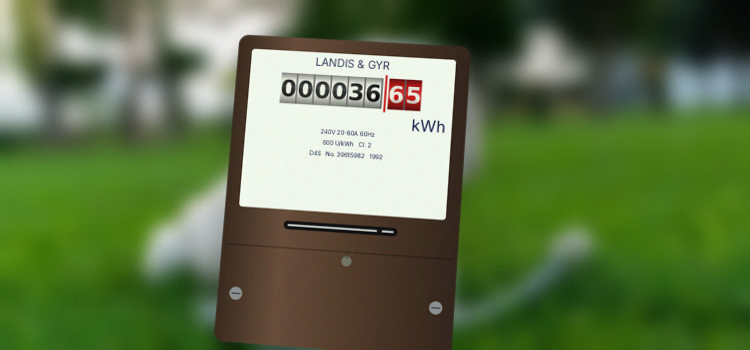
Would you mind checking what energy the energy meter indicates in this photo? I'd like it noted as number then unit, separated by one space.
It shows 36.65 kWh
